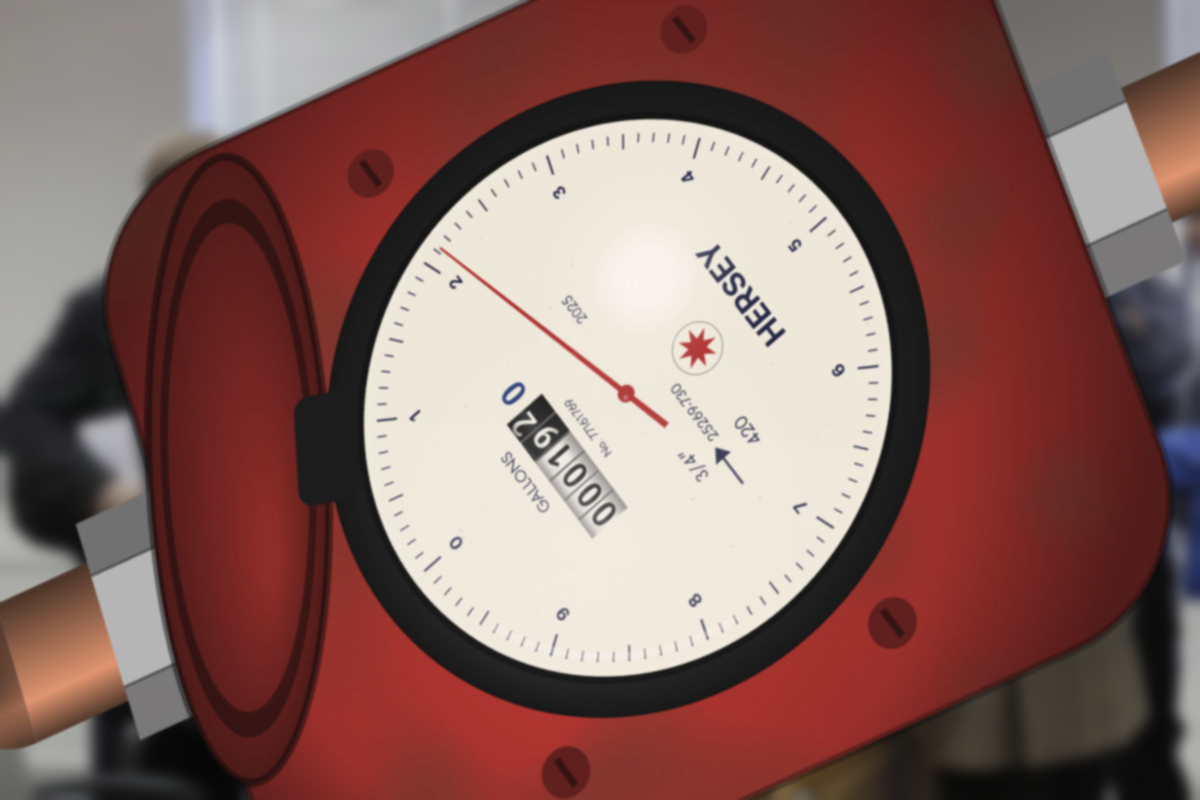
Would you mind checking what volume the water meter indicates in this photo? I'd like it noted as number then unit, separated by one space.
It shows 1922.1 gal
